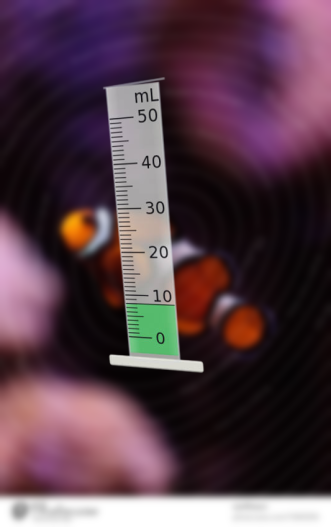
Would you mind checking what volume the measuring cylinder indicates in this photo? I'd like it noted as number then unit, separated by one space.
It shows 8 mL
